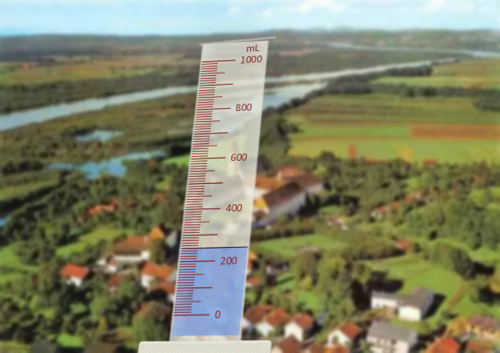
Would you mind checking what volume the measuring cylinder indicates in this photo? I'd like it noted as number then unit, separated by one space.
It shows 250 mL
